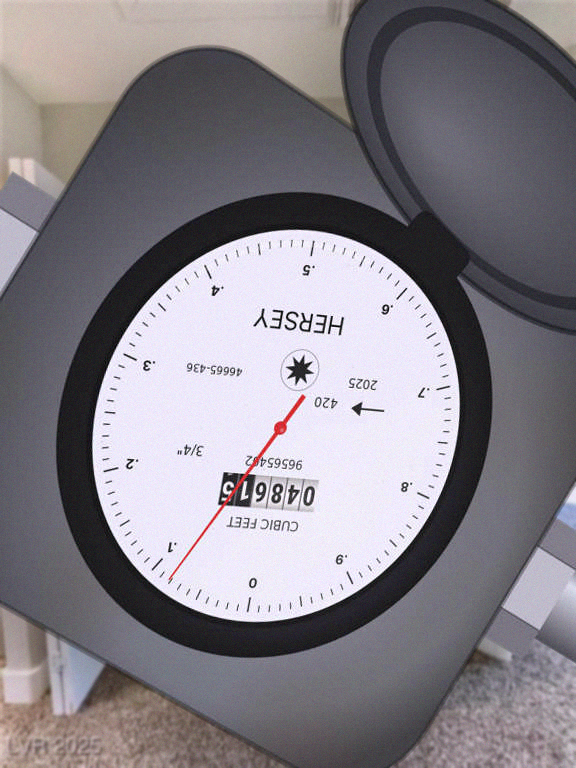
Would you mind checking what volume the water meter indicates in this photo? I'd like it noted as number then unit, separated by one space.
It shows 48615.08 ft³
